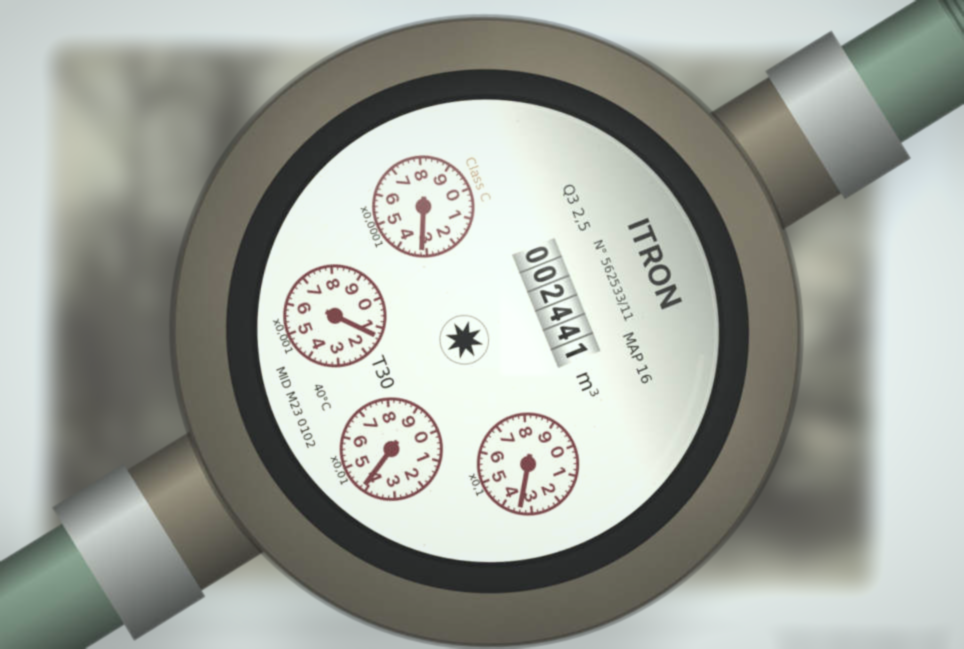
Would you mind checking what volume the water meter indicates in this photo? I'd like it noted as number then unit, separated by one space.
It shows 2441.3413 m³
